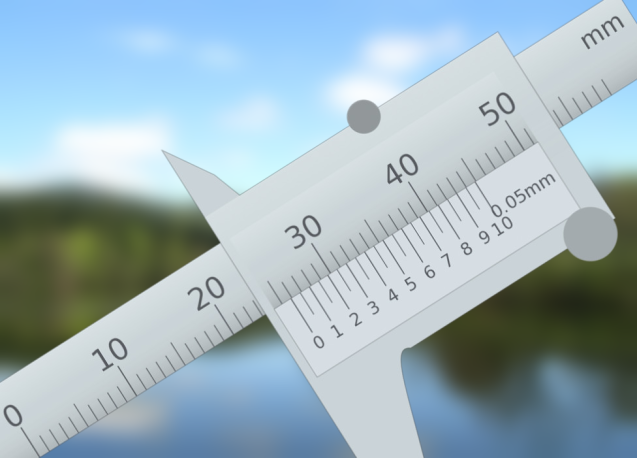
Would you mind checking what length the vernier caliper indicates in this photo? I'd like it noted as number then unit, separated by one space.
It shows 25.9 mm
